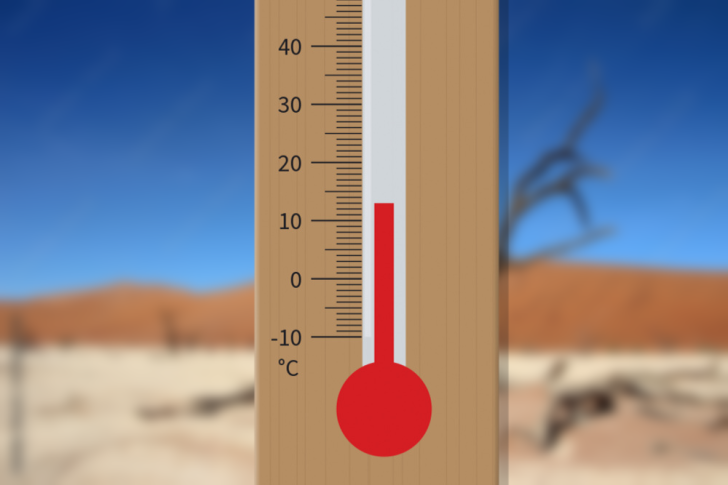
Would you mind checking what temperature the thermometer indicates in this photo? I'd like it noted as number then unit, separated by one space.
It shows 13 °C
